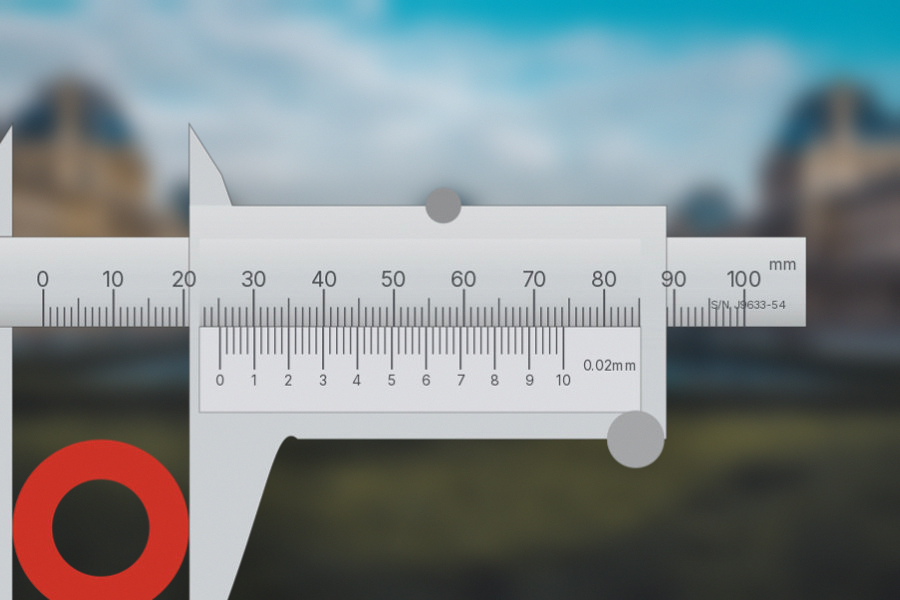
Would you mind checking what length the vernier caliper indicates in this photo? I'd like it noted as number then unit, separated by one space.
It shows 25.2 mm
